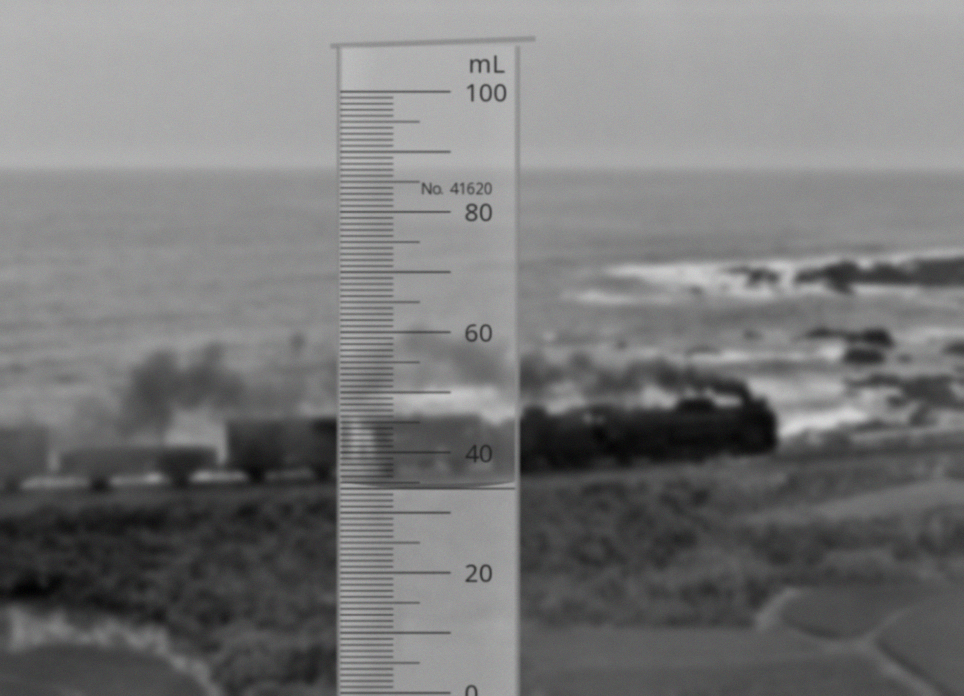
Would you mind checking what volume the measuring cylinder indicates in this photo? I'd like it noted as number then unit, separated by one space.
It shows 34 mL
